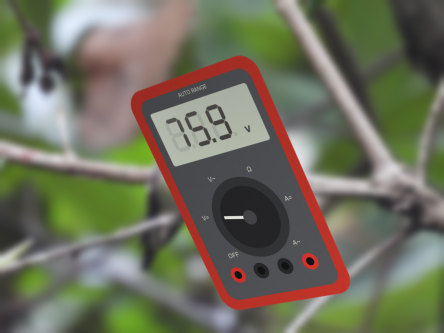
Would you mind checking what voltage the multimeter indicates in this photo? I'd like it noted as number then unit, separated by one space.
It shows 75.9 V
